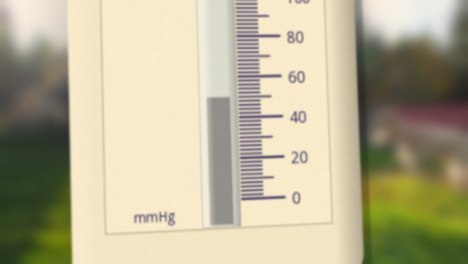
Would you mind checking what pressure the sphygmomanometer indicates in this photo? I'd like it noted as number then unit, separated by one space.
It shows 50 mmHg
